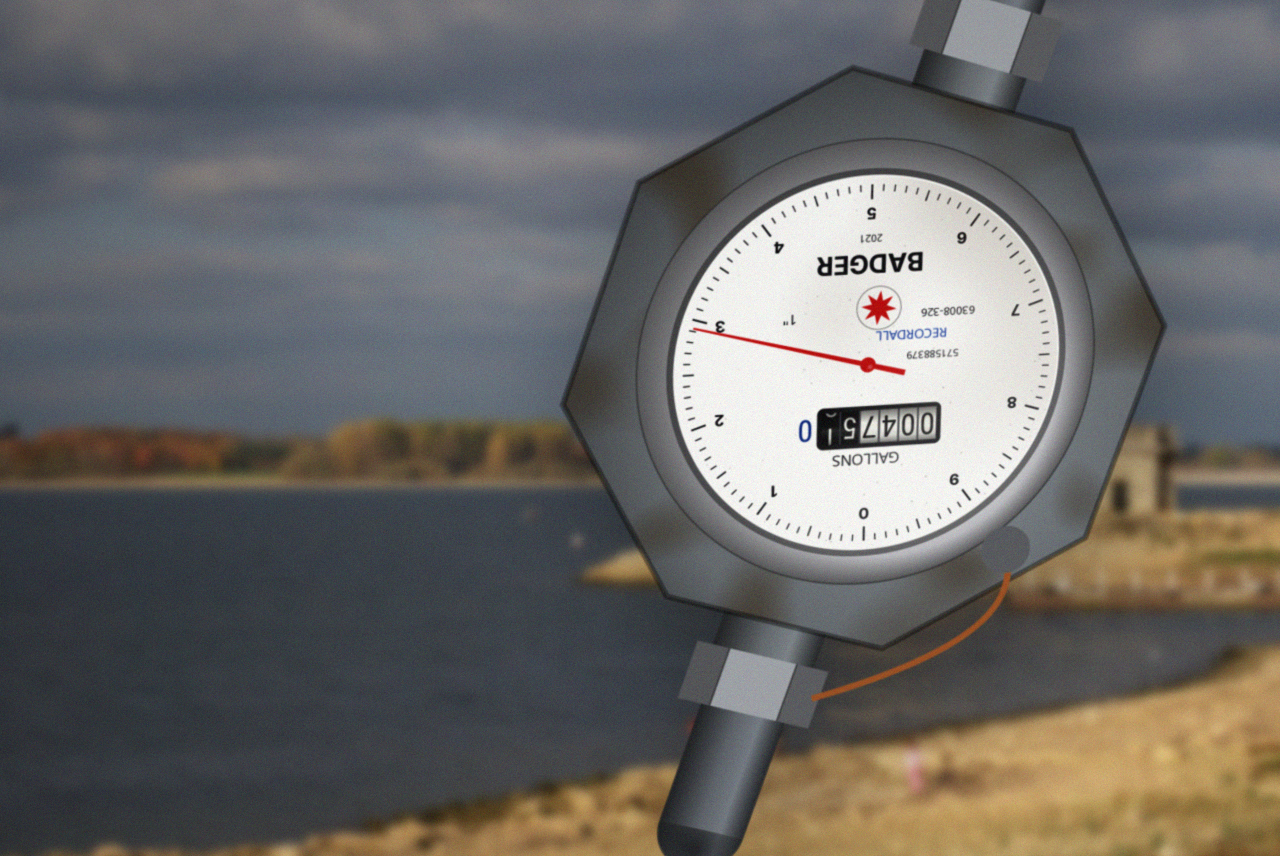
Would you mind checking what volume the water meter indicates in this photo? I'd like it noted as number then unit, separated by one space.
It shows 47512.9 gal
